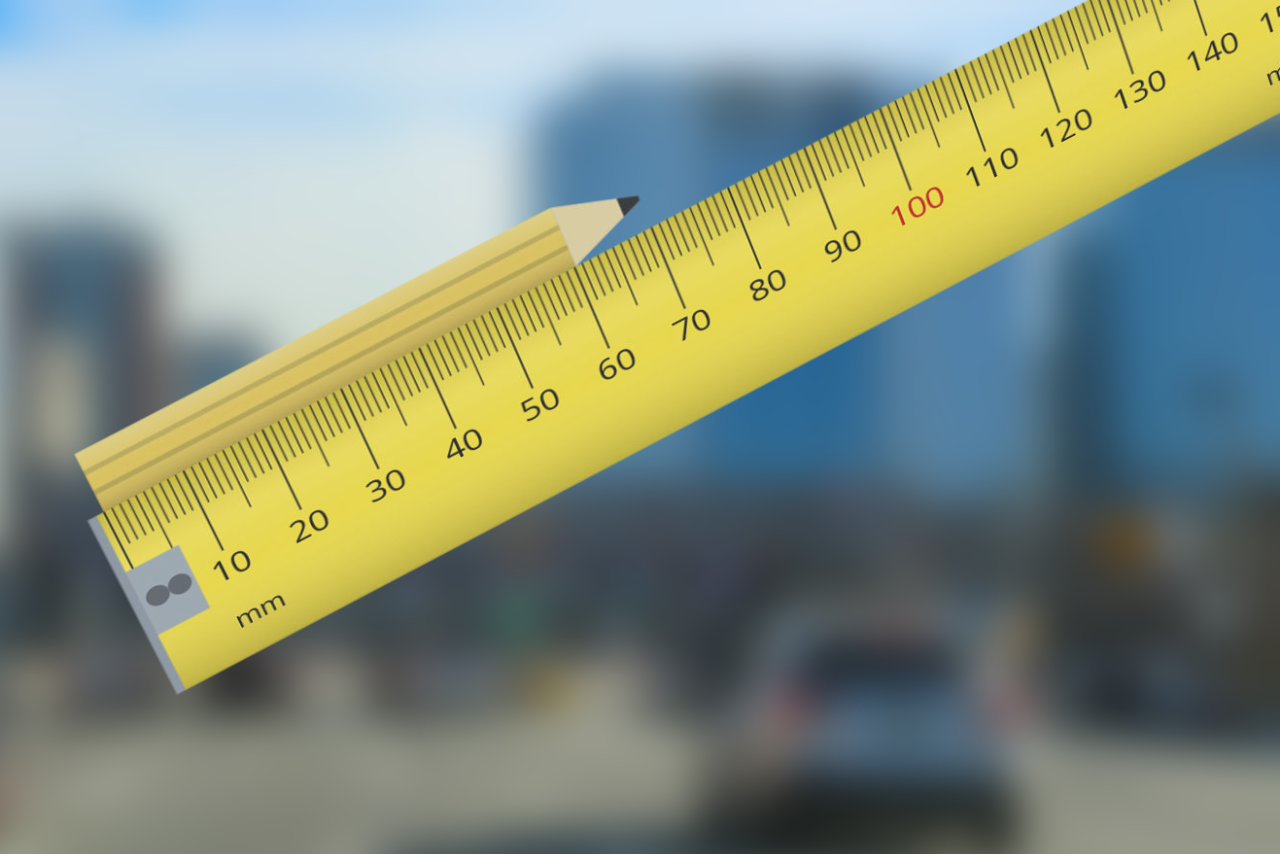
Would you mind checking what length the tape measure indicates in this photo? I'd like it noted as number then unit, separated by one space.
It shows 70 mm
